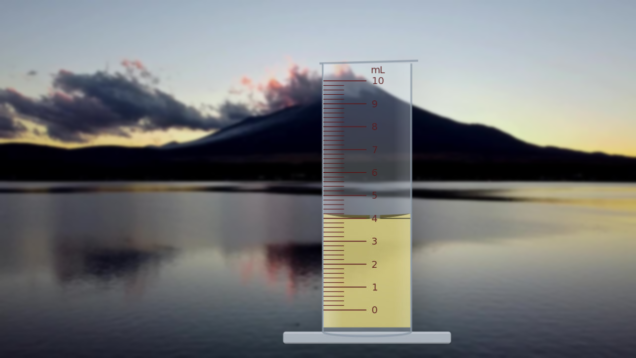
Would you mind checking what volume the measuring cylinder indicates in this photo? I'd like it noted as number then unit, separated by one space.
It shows 4 mL
